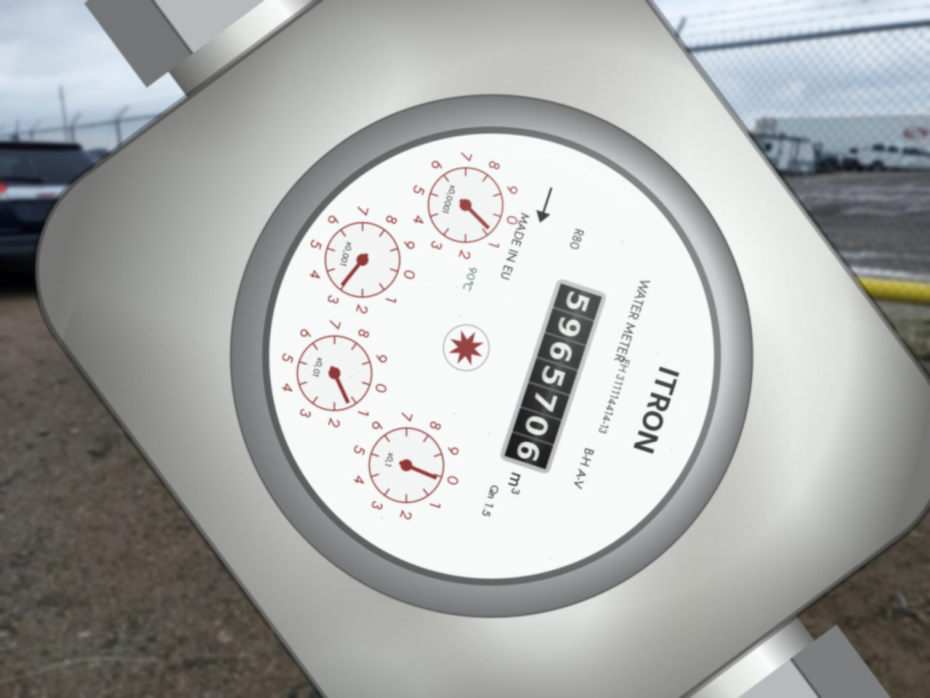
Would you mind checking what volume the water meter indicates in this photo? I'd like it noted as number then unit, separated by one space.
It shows 5965706.0130 m³
